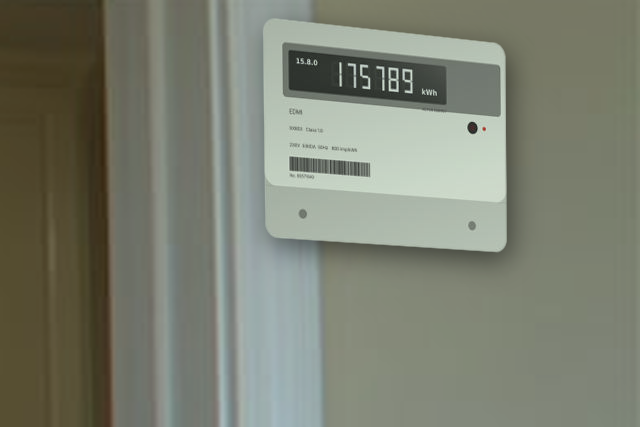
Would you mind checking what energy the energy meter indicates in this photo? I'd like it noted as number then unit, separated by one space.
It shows 175789 kWh
